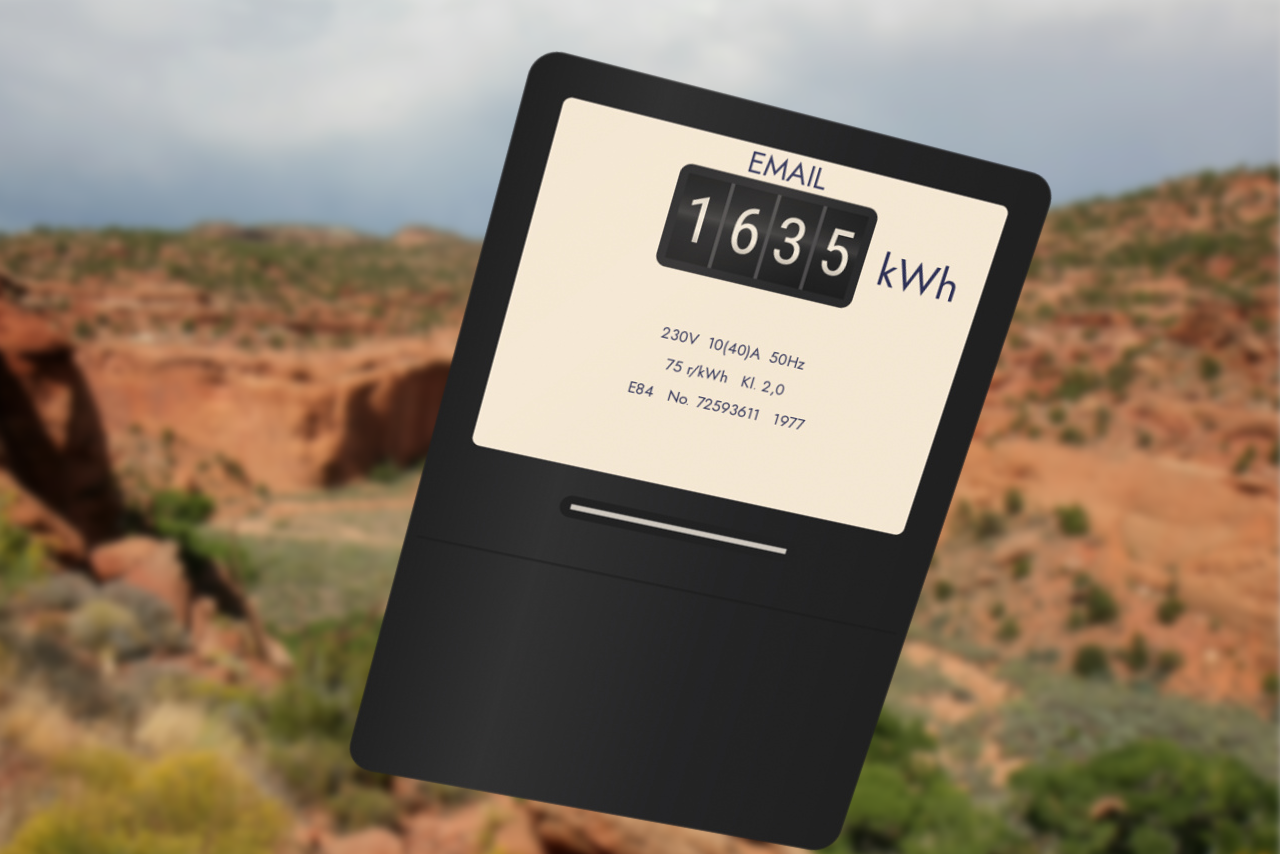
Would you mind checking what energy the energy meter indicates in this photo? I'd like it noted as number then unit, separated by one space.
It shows 1635 kWh
